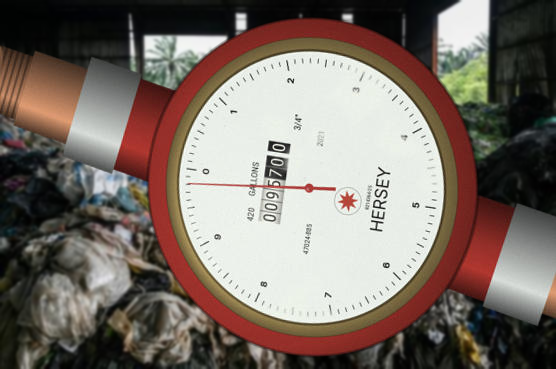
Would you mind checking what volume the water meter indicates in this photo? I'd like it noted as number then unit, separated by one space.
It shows 95699.8 gal
